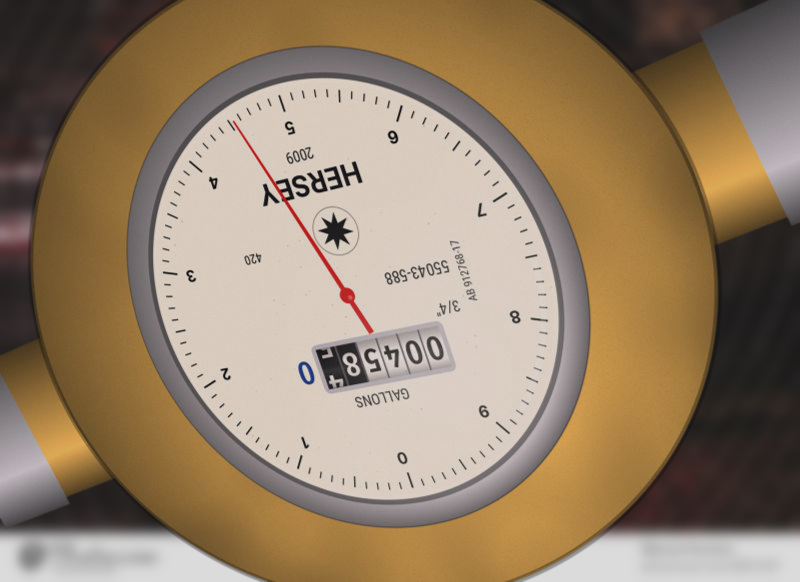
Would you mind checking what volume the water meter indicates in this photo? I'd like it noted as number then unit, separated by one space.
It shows 45844.5 gal
